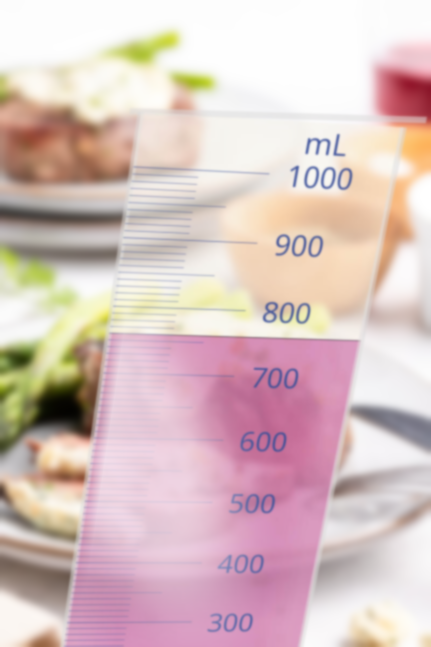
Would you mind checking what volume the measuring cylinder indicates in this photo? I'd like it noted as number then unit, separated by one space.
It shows 760 mL
